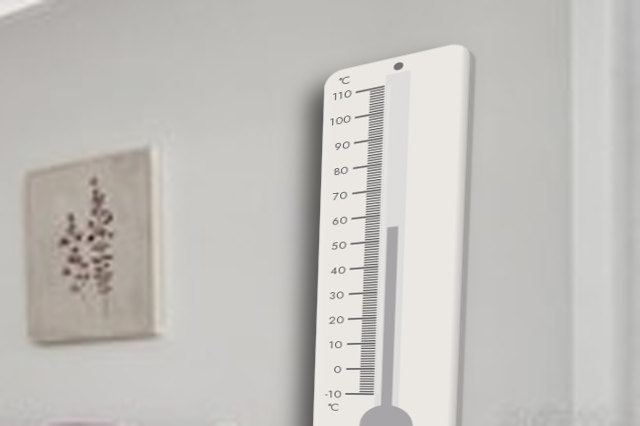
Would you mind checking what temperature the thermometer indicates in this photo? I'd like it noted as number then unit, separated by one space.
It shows 55 °C
